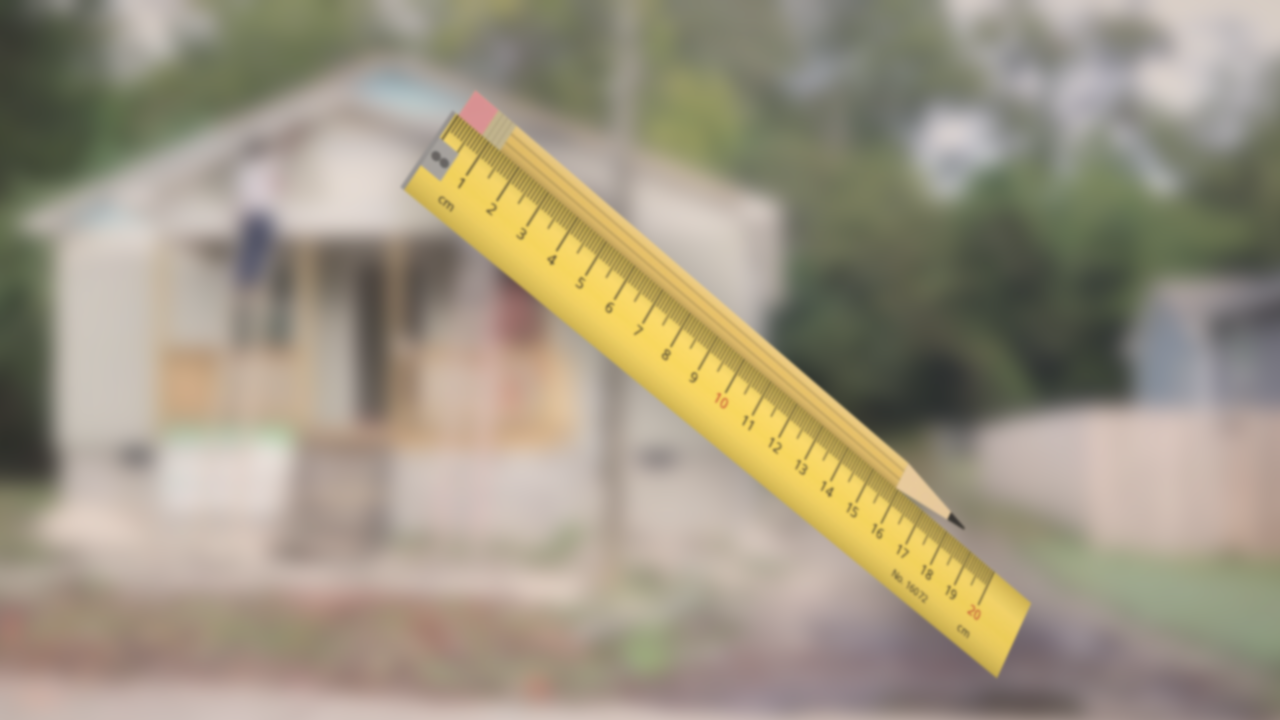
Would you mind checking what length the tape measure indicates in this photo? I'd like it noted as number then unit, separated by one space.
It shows 18.5 cm
